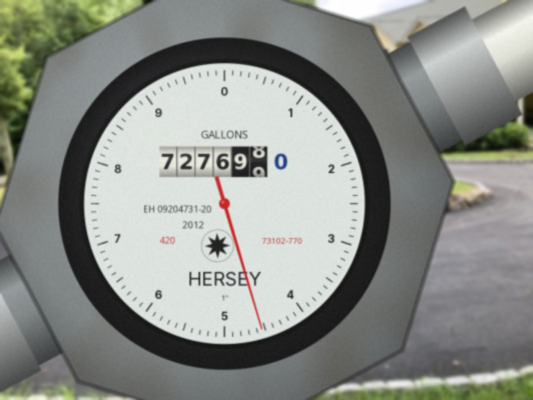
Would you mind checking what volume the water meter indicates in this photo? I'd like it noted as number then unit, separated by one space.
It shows 7276984.5 gal
